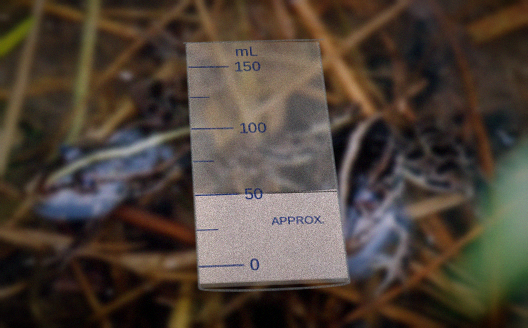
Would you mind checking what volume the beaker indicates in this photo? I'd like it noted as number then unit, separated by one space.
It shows 50 mL
